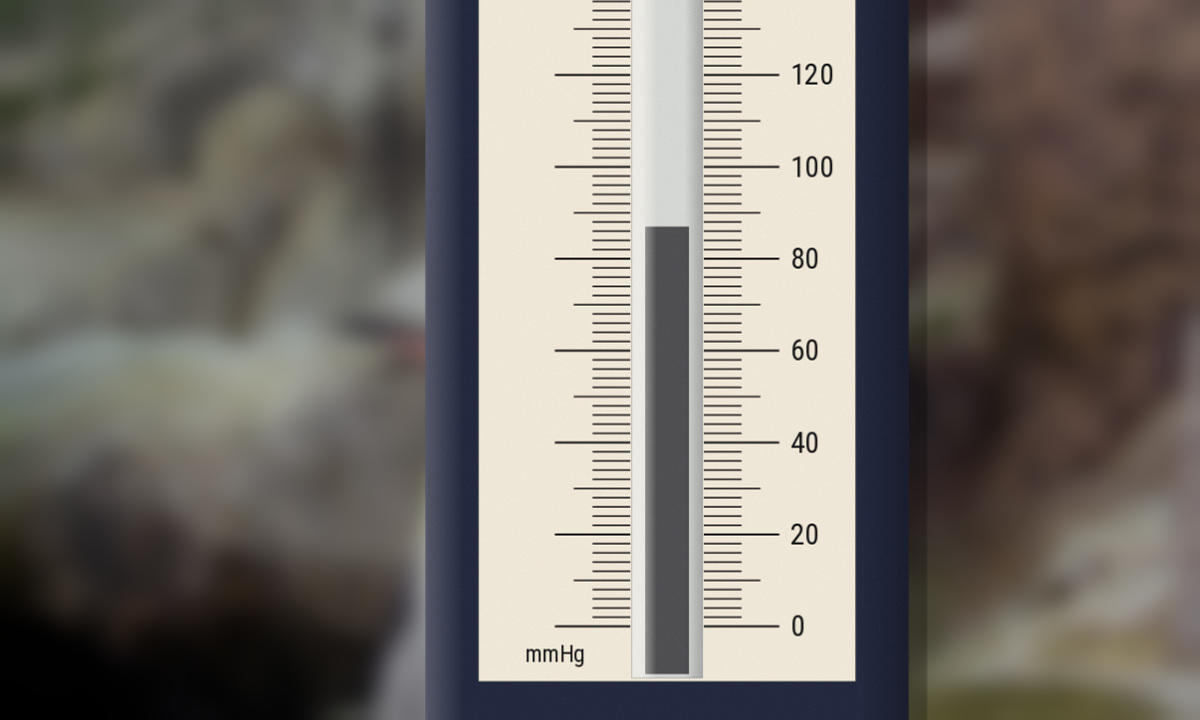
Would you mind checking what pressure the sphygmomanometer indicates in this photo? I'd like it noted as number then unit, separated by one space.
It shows 87 mmHg
